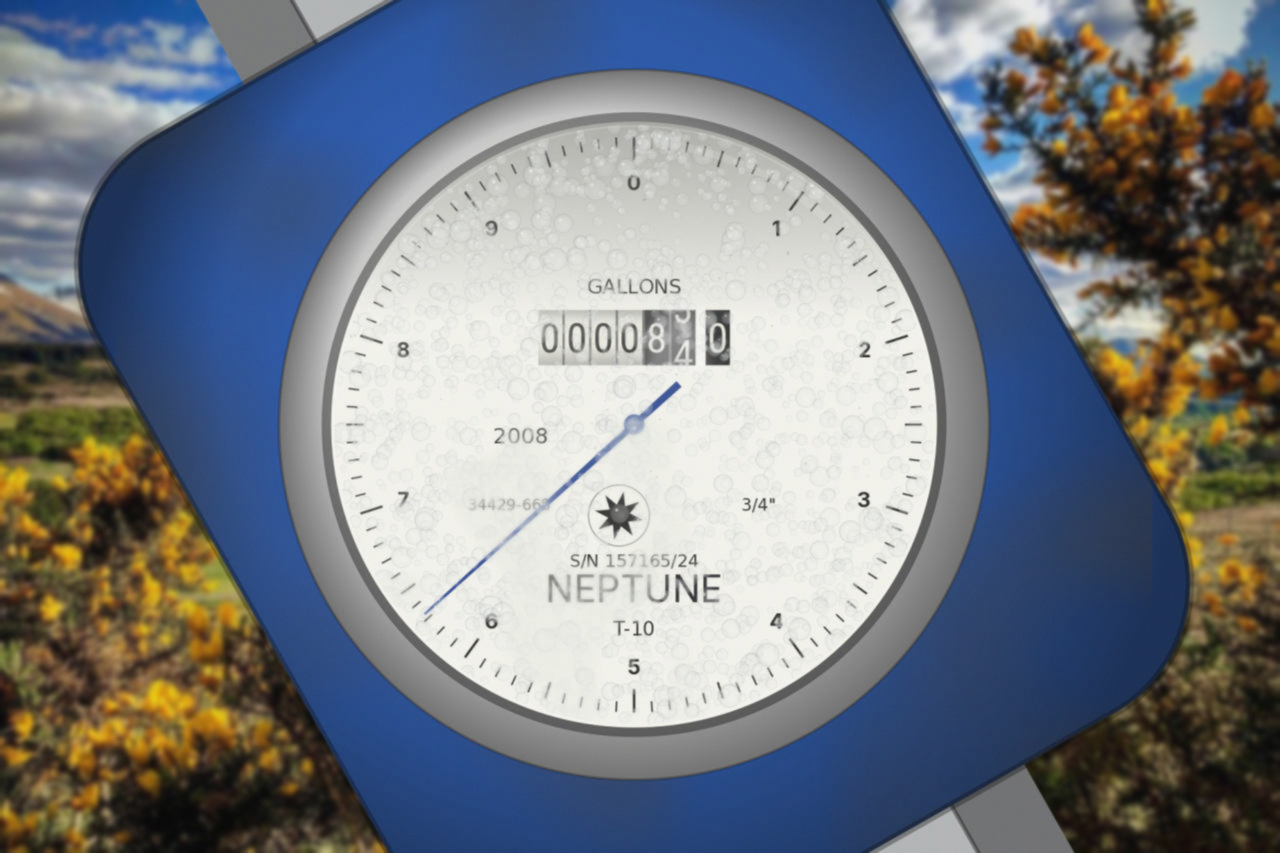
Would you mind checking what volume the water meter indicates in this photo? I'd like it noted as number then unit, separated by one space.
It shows 836.3 gal
